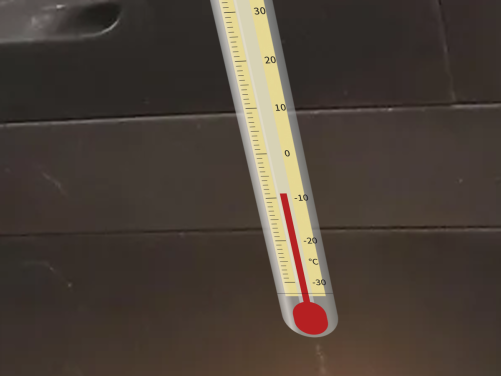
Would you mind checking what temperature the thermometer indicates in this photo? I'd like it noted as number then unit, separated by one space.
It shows -9 °C
